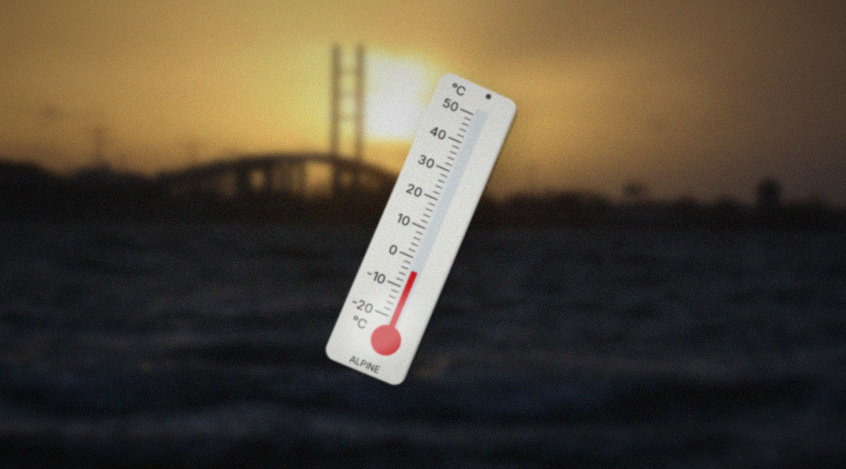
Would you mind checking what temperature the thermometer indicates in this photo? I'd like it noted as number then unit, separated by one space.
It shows -4 °C
